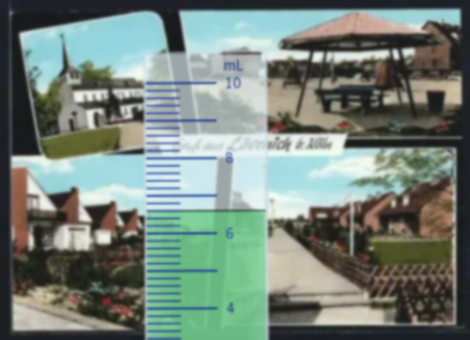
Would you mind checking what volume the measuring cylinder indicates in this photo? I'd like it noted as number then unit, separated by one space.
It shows 6.6 mL
